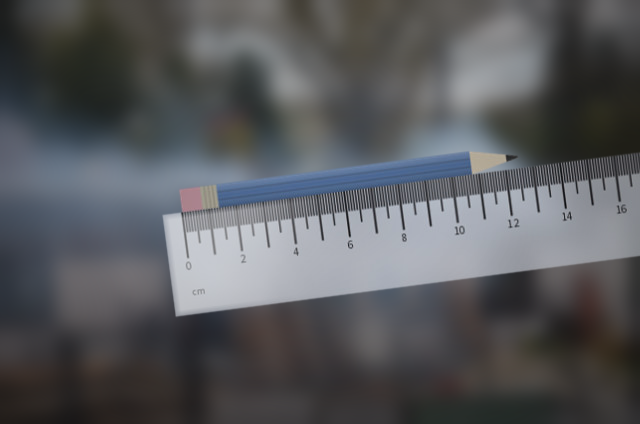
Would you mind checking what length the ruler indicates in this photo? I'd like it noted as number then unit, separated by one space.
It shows 12.5 cm
